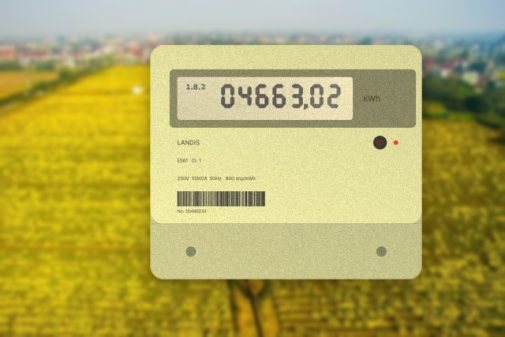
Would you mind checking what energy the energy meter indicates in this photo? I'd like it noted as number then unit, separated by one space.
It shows 4663.02 kWh
